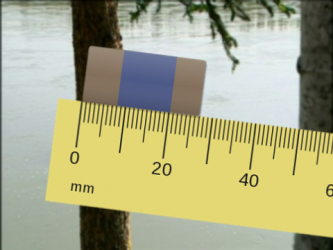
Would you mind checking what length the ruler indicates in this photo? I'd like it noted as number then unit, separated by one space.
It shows 27 mm
